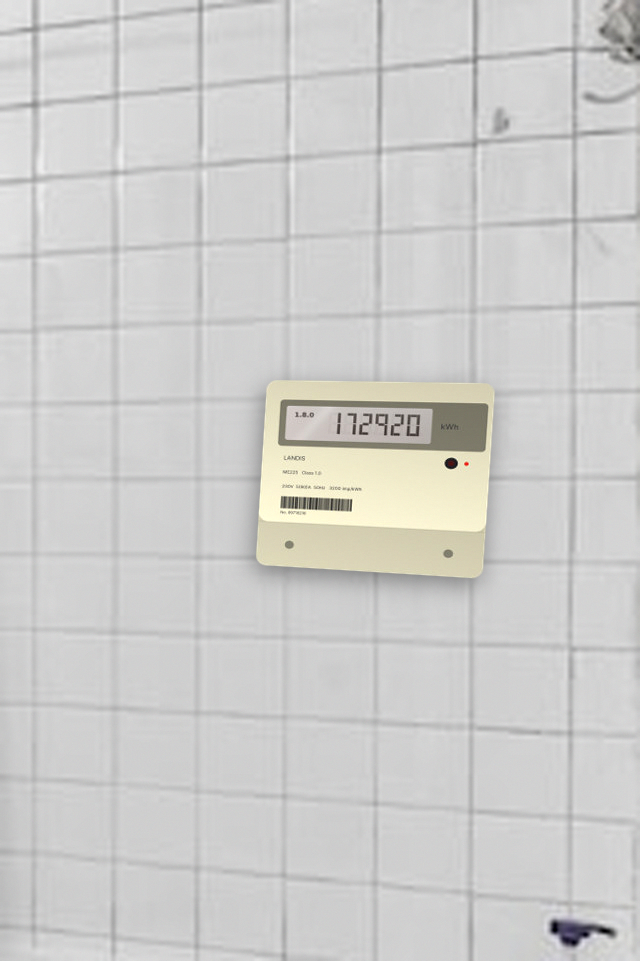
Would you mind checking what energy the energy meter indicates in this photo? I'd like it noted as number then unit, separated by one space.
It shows 172920 kWh
